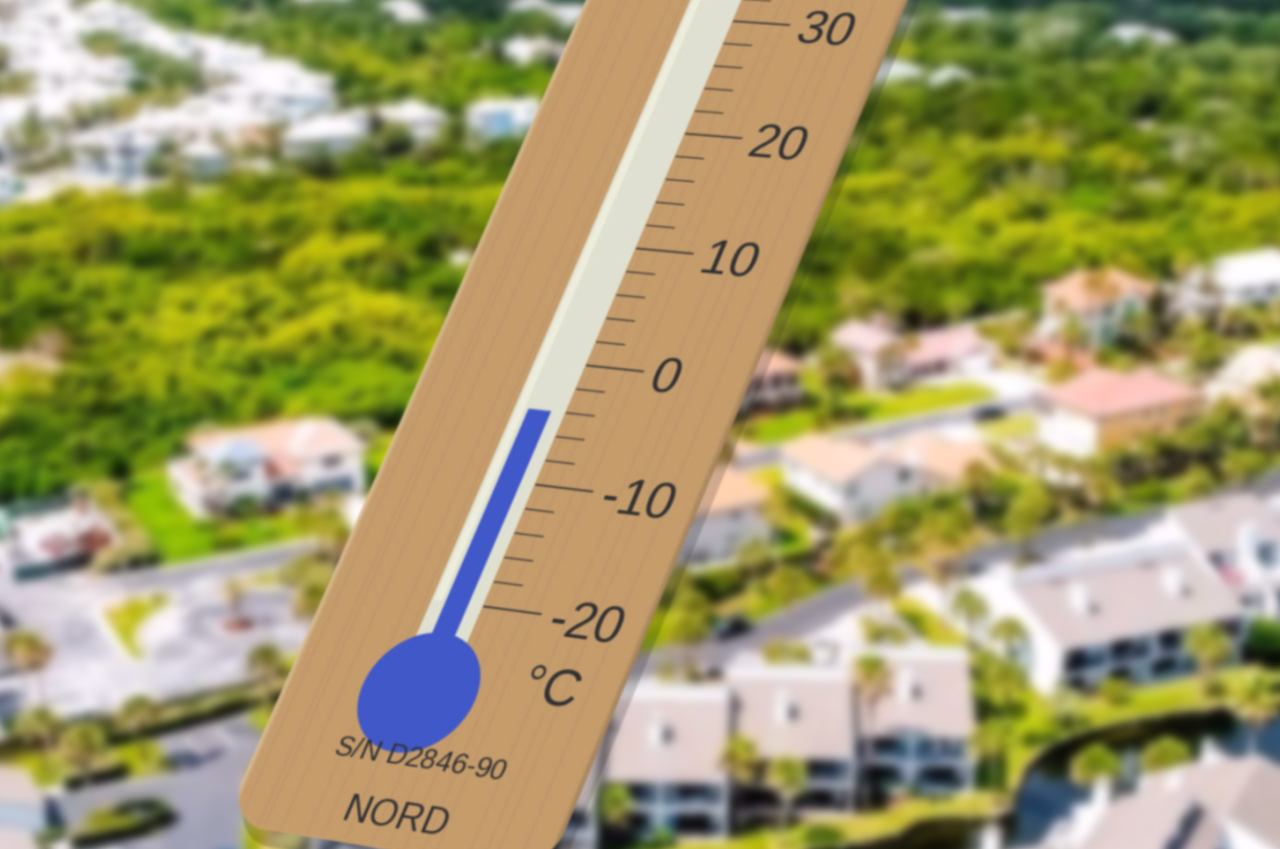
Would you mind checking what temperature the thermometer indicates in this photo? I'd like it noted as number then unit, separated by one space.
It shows -4 °C
